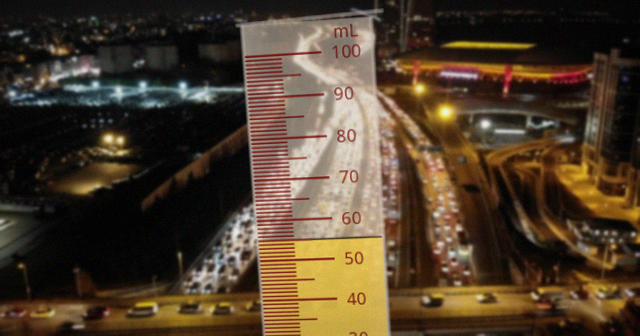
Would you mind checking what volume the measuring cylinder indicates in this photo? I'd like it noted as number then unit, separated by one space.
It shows 55 mL
